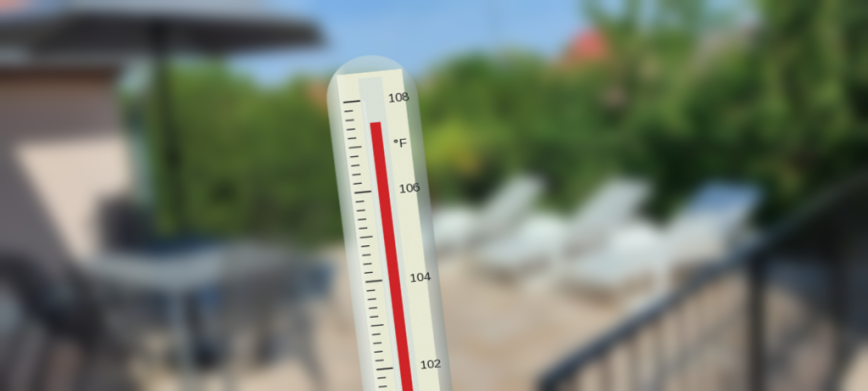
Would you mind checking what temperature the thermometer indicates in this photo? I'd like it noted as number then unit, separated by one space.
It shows 107.5 °F
